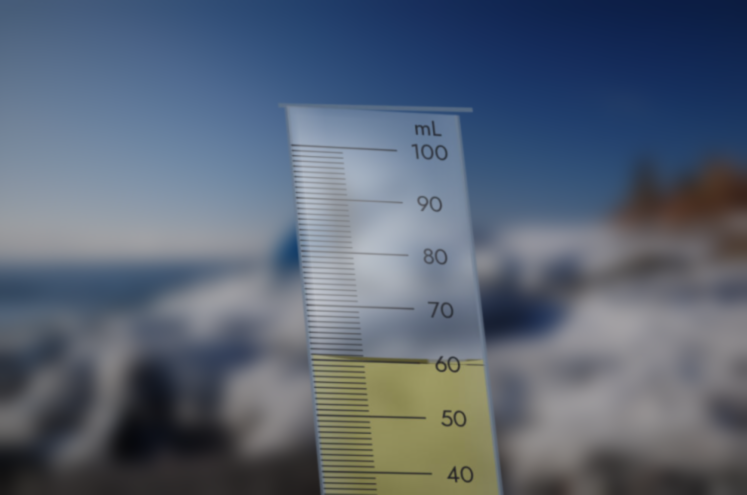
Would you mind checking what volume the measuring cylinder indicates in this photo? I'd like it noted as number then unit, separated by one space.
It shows 60 mL
